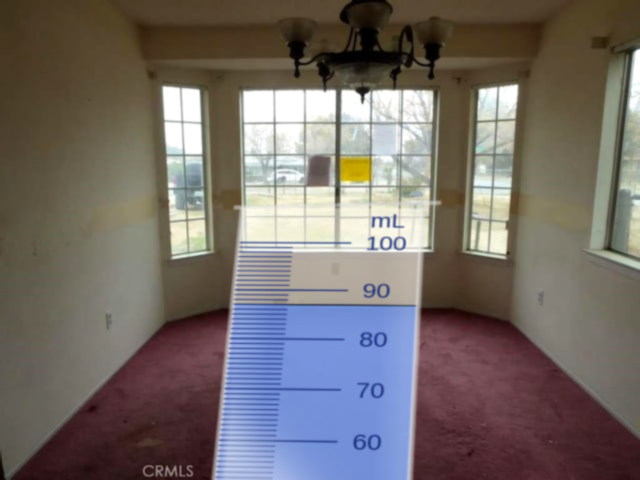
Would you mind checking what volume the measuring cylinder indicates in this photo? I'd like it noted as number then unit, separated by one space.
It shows 87 mL
